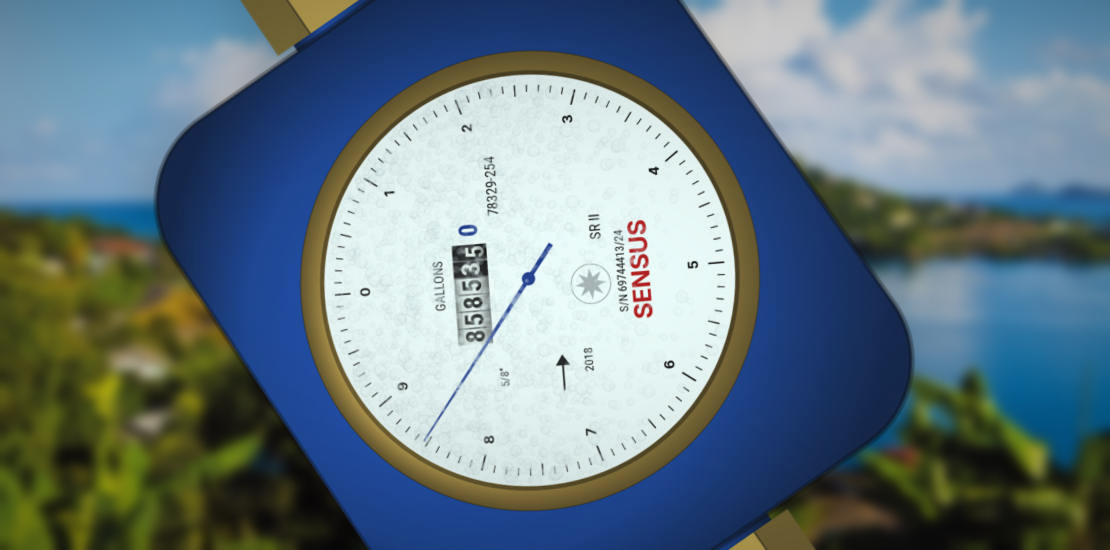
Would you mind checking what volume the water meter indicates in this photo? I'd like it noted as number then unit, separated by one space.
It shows 8585348.5 gal
